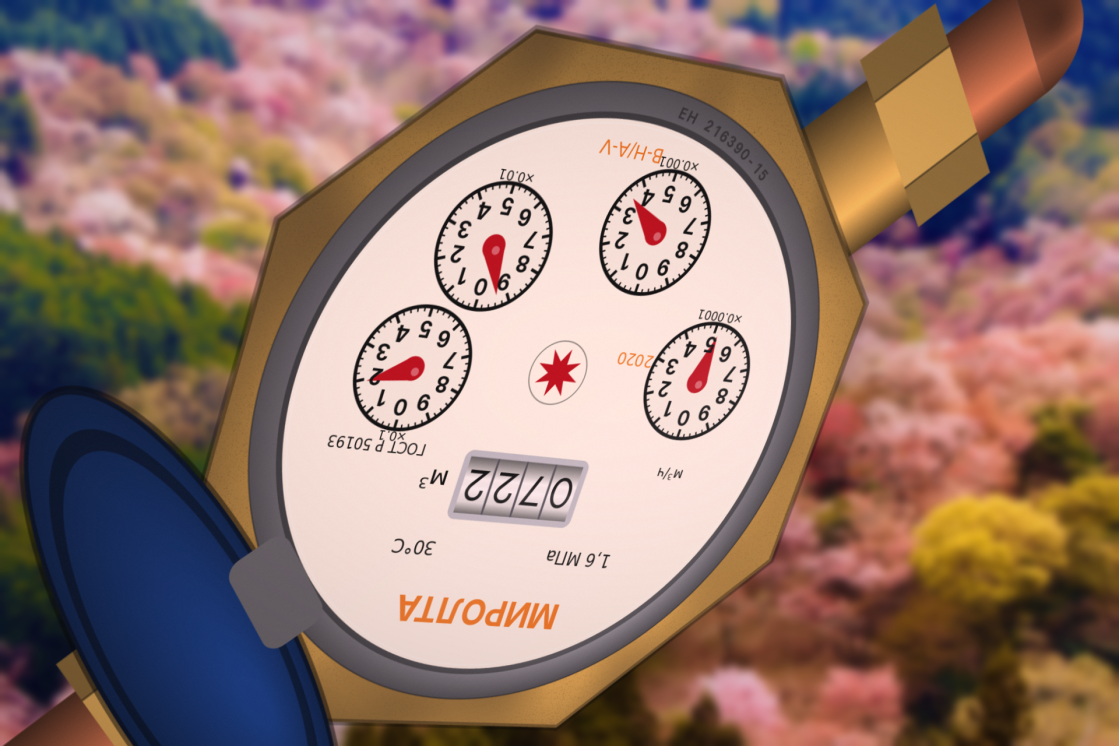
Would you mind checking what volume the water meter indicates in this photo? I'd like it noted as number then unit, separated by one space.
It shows 722.1935 m³
